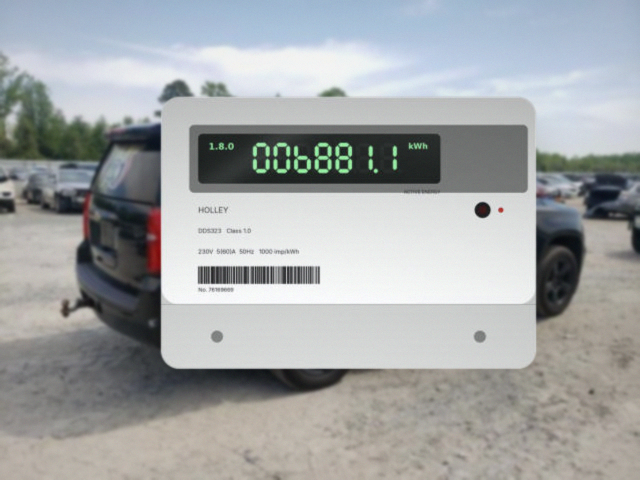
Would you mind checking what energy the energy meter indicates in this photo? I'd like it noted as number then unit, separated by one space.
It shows 6881.1 kWh
